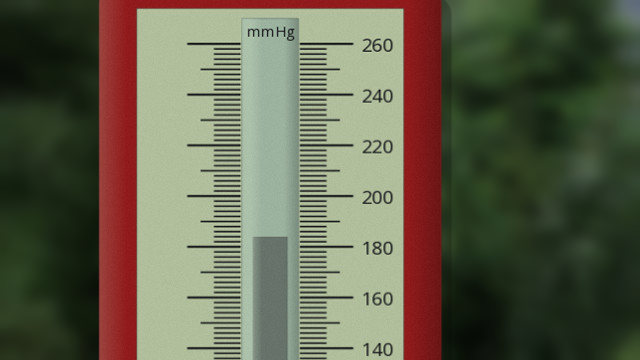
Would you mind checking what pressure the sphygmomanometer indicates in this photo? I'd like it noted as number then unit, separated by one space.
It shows 184 mmHg
